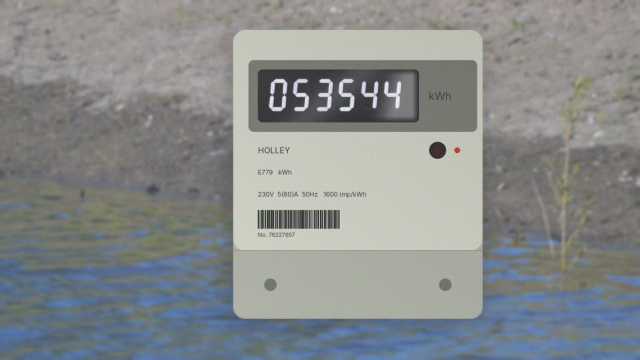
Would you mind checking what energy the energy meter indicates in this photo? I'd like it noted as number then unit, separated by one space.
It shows 53544 kWh
